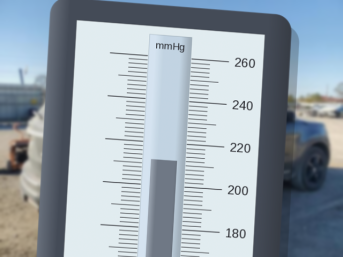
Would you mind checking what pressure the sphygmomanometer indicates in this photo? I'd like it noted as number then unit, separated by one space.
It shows 212 mmHg
